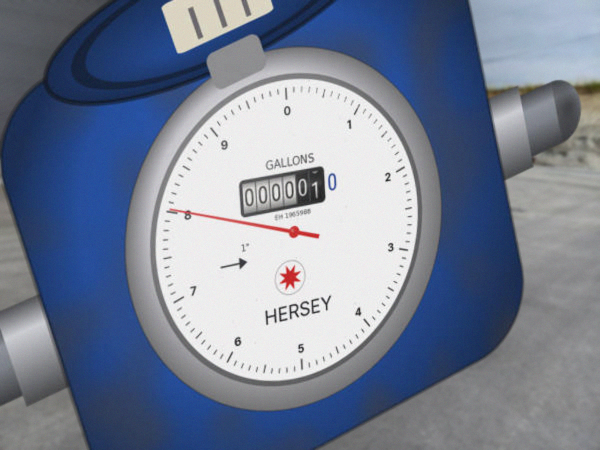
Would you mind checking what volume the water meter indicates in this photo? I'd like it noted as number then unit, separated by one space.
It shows 8.0 gal
